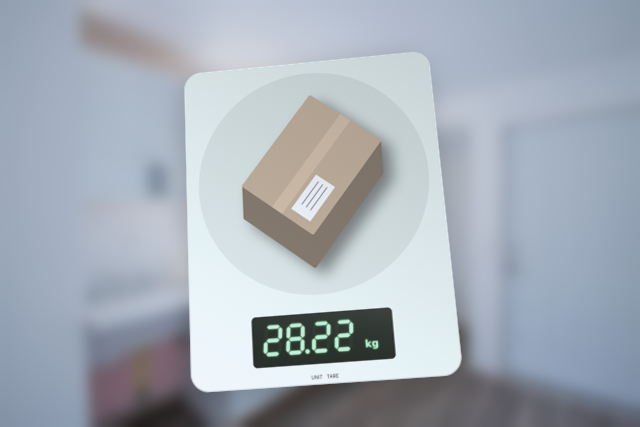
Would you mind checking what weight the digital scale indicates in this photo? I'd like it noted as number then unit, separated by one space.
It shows 28.22 kg
